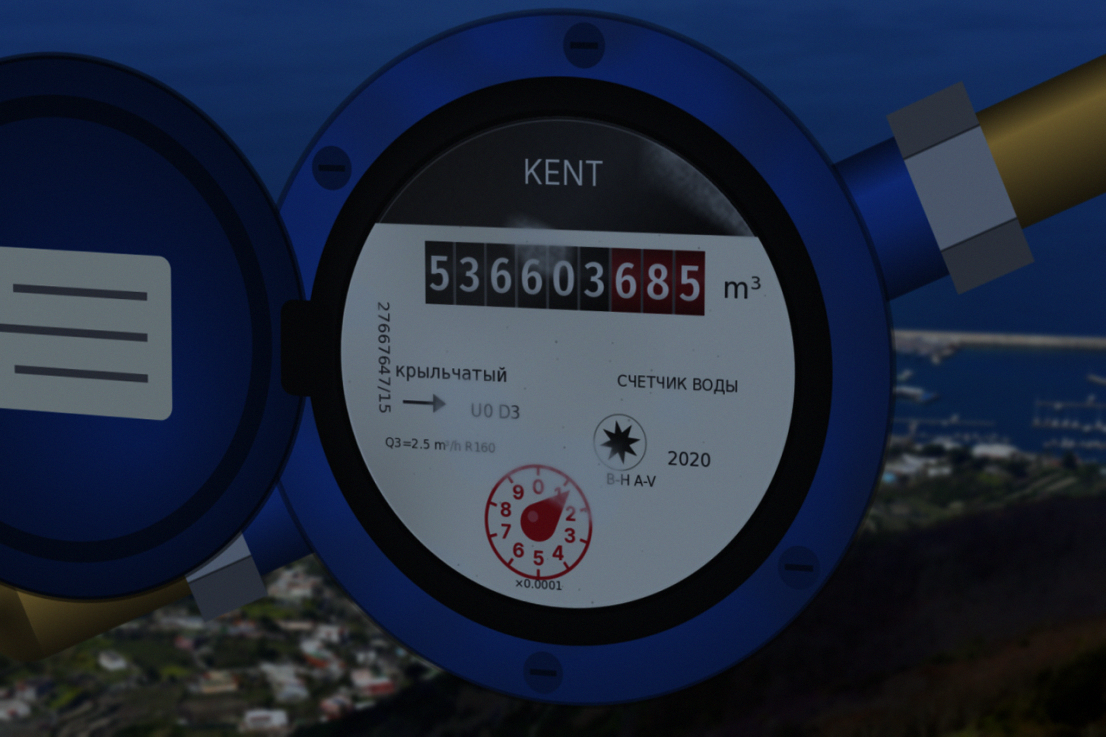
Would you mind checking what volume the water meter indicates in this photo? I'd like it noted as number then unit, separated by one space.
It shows 536603.6851 m³
